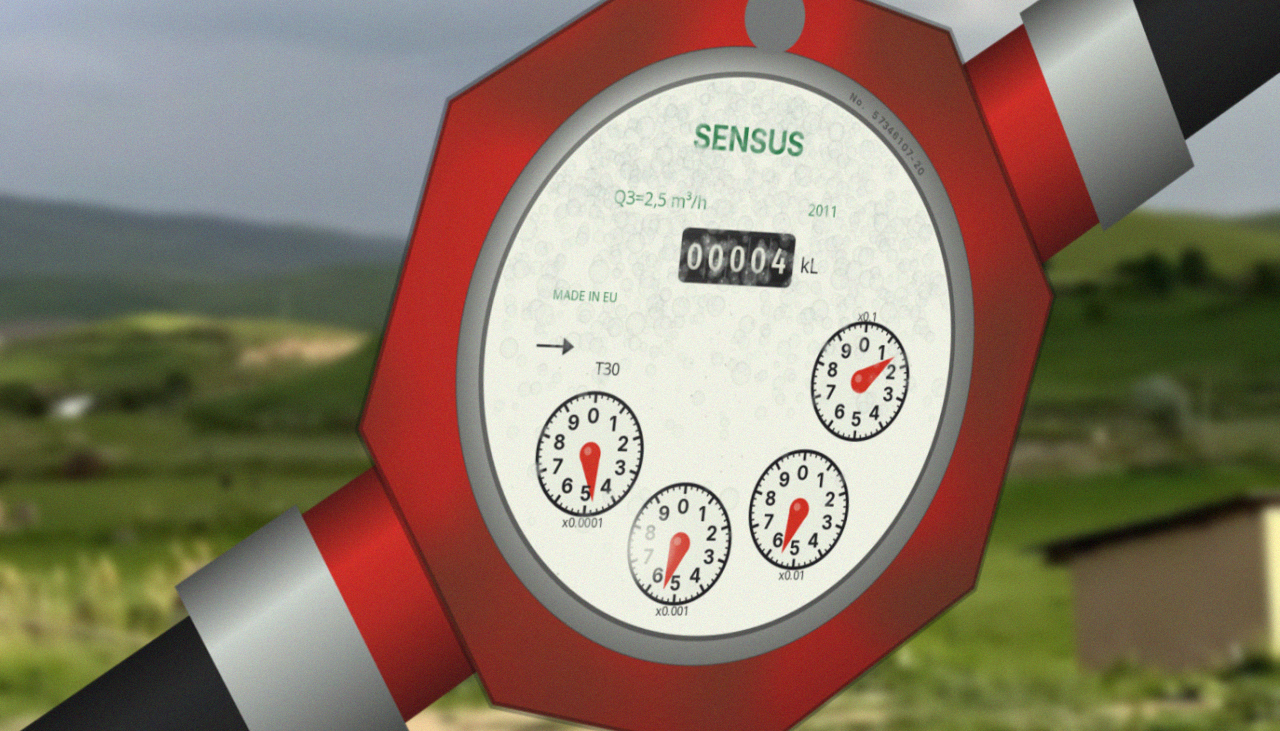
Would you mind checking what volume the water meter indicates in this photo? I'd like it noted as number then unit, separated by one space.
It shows 4.1554 kL
